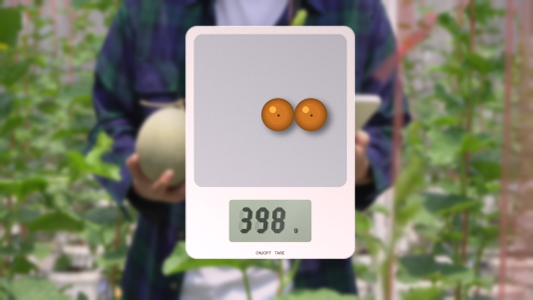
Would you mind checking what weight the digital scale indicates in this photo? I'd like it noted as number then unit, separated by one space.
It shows 398 g
